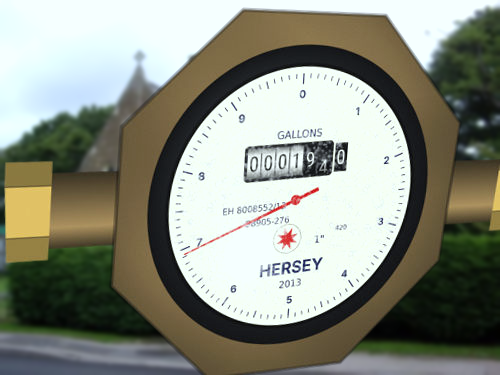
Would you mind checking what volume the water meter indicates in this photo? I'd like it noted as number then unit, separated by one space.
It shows 1936.9 gal
